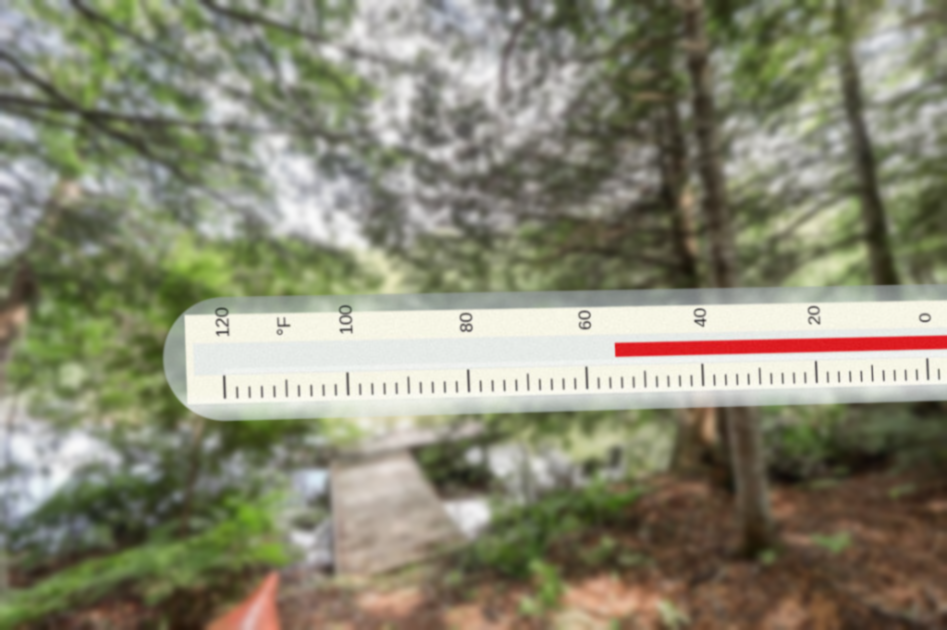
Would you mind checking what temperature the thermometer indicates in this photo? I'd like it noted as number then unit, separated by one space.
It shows 55 °F
